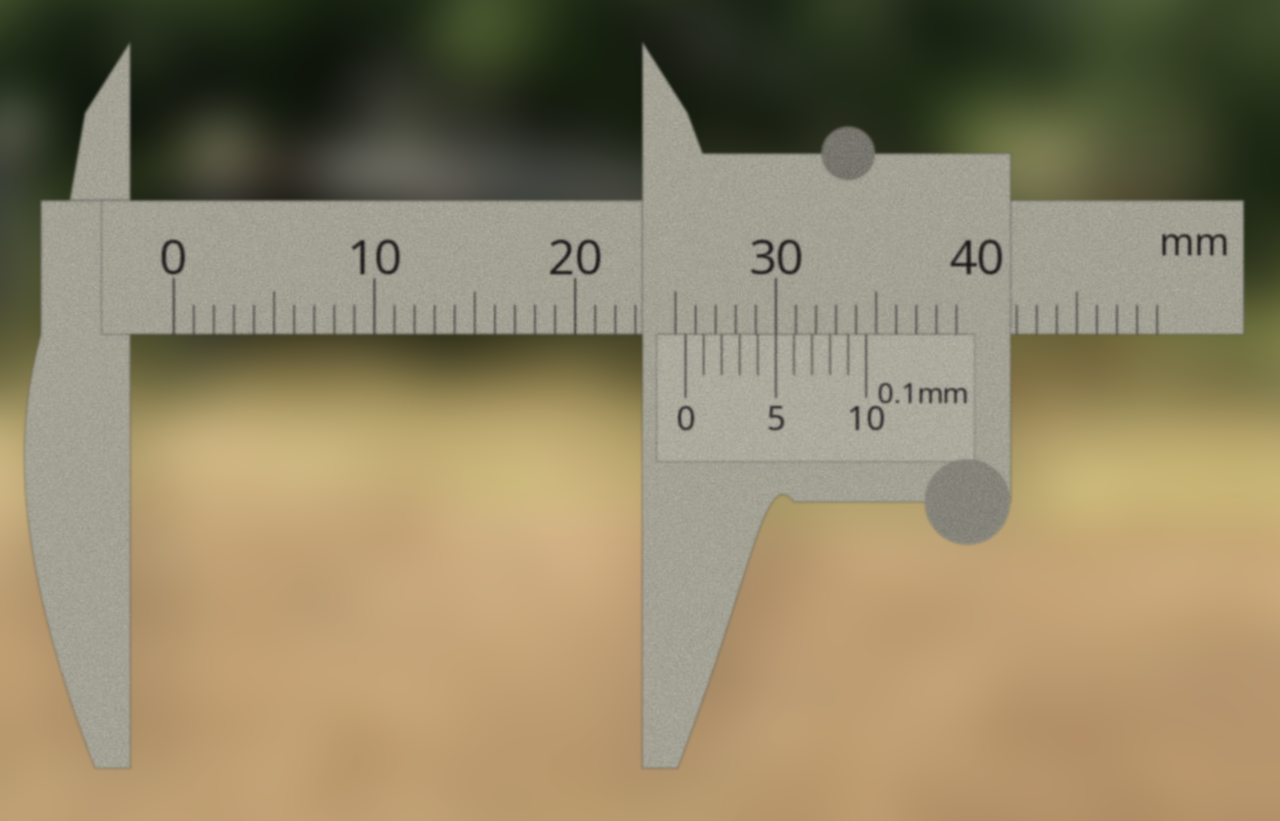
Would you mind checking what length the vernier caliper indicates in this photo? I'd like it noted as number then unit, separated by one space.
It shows 25.5 mm
